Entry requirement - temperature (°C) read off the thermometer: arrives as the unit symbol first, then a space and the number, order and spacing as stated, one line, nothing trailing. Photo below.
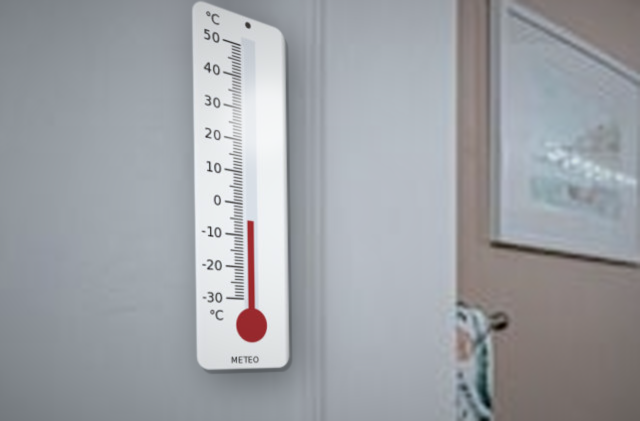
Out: °C -5
